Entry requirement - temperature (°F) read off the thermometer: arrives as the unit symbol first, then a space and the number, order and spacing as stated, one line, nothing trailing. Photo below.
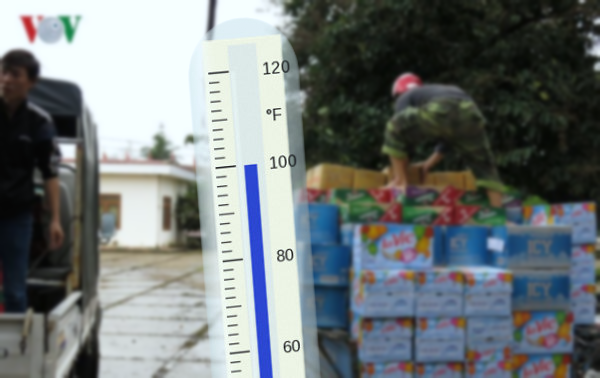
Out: °F 100
